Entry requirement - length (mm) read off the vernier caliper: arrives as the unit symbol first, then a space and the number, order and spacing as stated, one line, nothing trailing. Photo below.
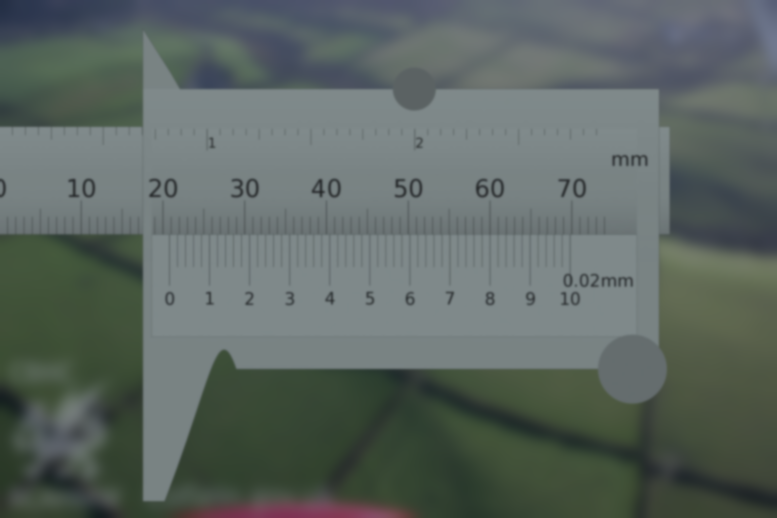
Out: mm 20.8
